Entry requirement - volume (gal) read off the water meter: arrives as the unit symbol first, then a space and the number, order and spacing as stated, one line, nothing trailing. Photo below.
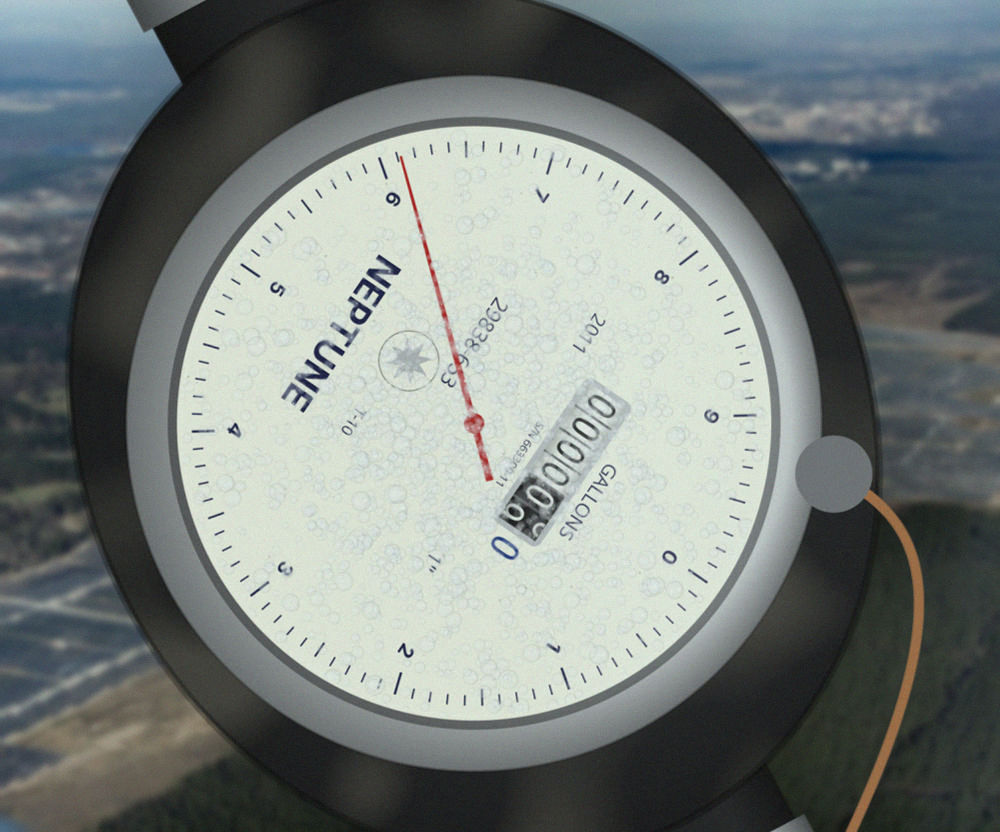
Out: gal 86.1
